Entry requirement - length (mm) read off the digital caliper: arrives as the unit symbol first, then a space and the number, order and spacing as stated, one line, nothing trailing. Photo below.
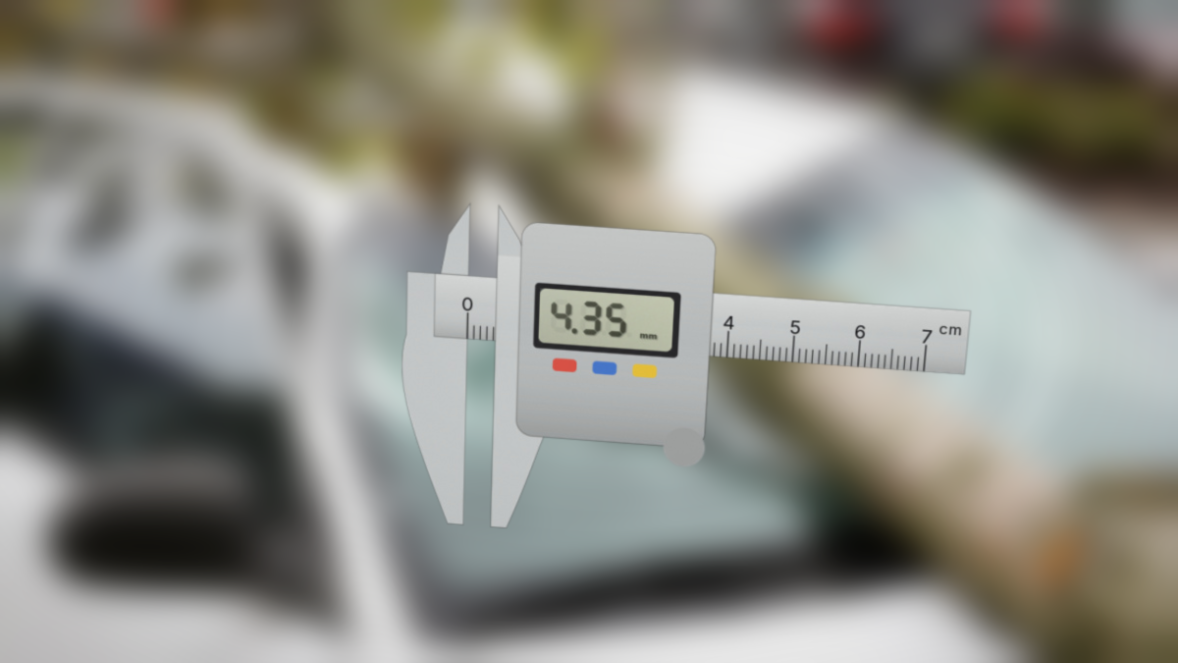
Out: mm 4.35
